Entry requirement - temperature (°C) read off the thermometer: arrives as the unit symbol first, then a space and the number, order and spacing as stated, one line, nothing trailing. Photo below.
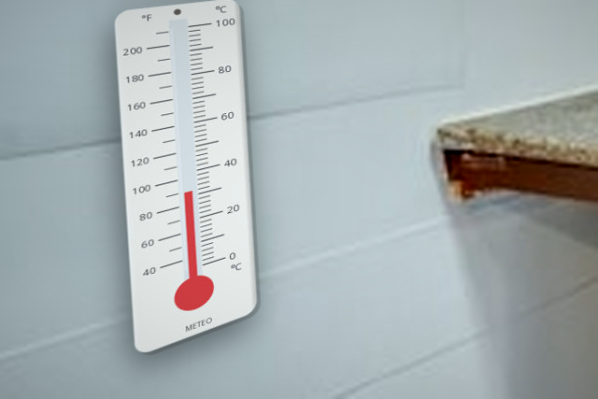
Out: °C 32
